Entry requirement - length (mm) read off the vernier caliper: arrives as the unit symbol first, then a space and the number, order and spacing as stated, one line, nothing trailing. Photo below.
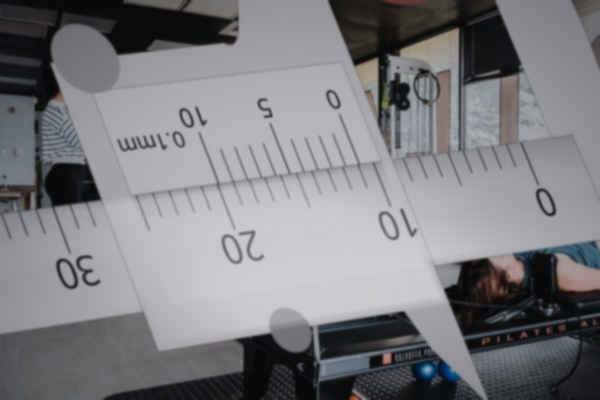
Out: mm 10.9
